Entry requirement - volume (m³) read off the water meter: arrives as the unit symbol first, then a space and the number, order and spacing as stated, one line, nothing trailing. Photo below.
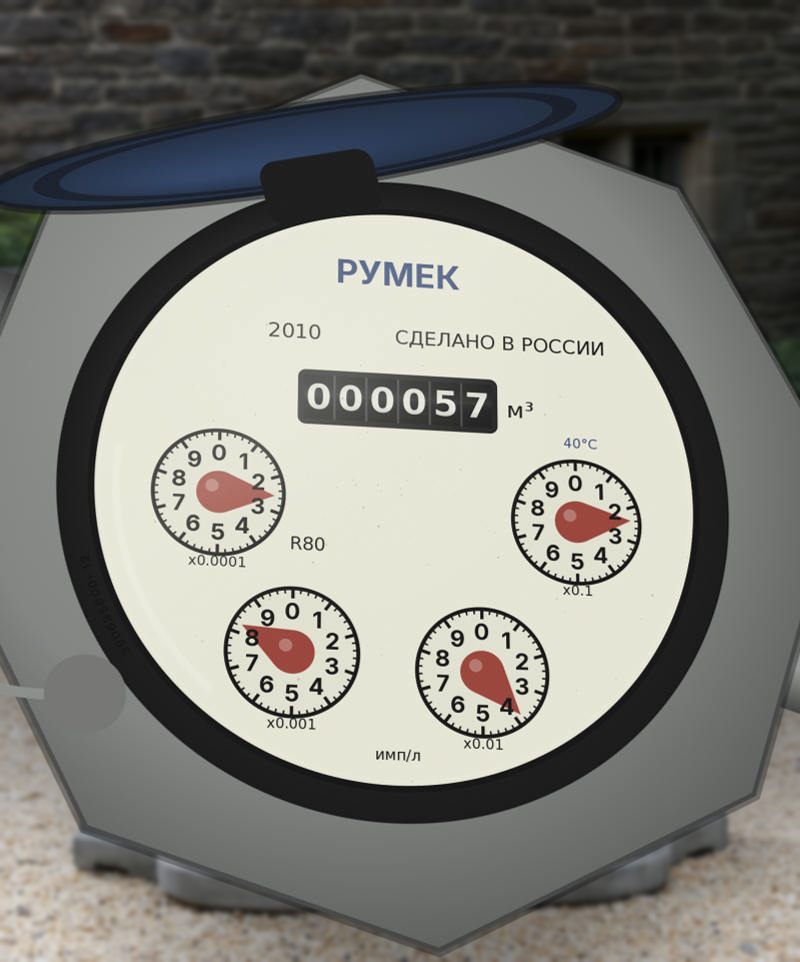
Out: m³ 57.2382
